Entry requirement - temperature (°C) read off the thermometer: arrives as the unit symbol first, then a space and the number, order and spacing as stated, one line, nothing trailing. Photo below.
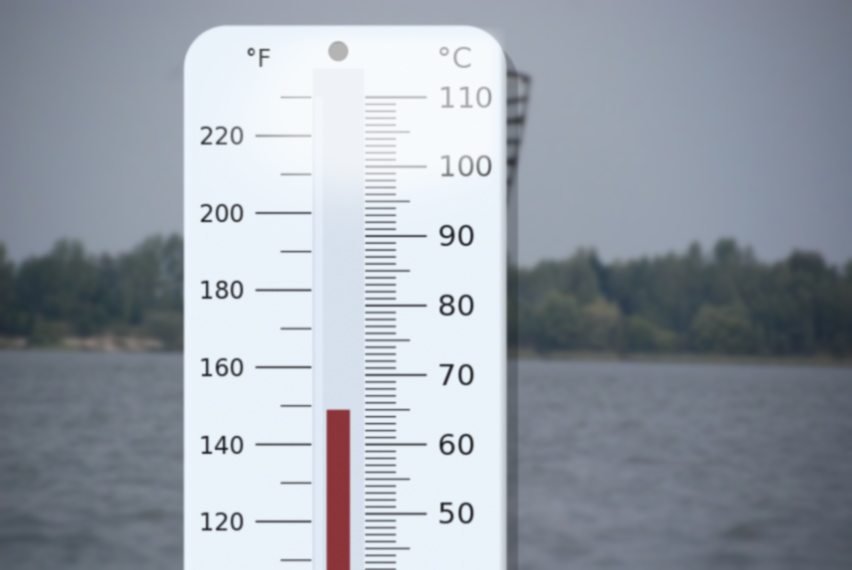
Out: °C 65
